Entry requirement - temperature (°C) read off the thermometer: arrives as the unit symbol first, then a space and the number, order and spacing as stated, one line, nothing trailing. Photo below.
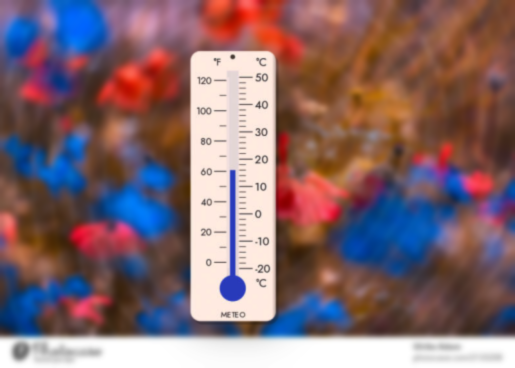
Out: °C 16
